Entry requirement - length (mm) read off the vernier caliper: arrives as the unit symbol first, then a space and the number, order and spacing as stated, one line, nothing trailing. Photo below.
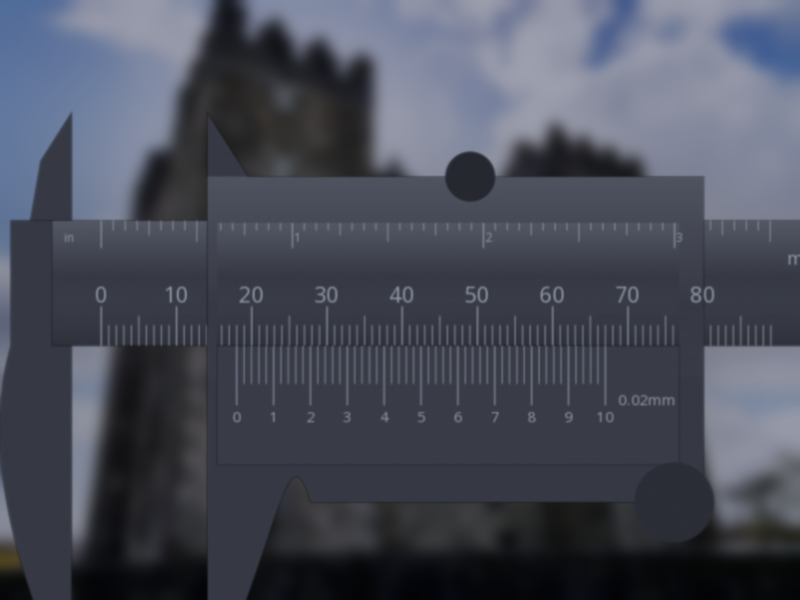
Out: mm 18.0
